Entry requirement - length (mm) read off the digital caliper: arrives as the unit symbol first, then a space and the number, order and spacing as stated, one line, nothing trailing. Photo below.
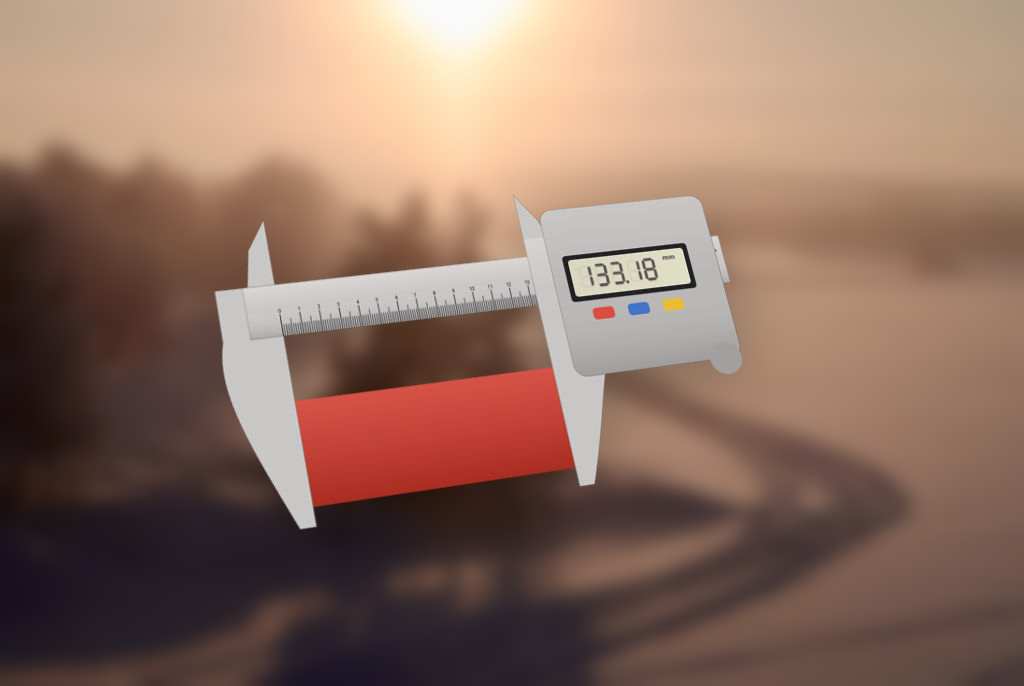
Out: mm 133.18
